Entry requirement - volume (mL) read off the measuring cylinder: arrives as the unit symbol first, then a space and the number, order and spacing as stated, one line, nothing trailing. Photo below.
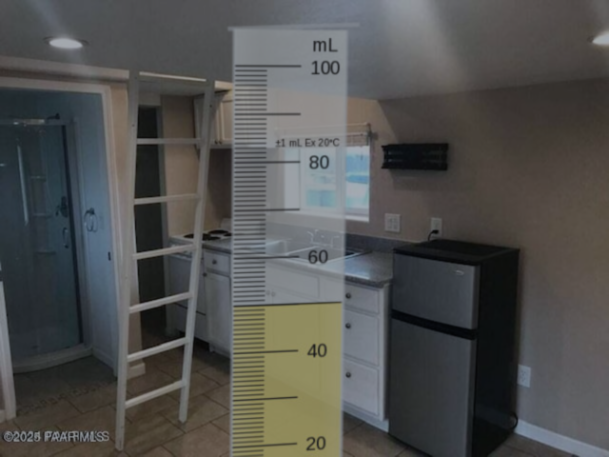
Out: mL 50
